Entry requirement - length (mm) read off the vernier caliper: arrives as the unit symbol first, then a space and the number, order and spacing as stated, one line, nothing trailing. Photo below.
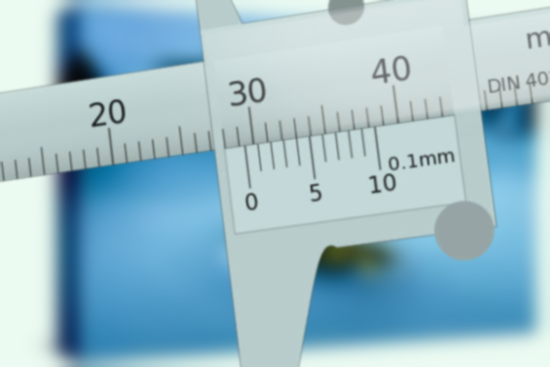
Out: mm 29.4
